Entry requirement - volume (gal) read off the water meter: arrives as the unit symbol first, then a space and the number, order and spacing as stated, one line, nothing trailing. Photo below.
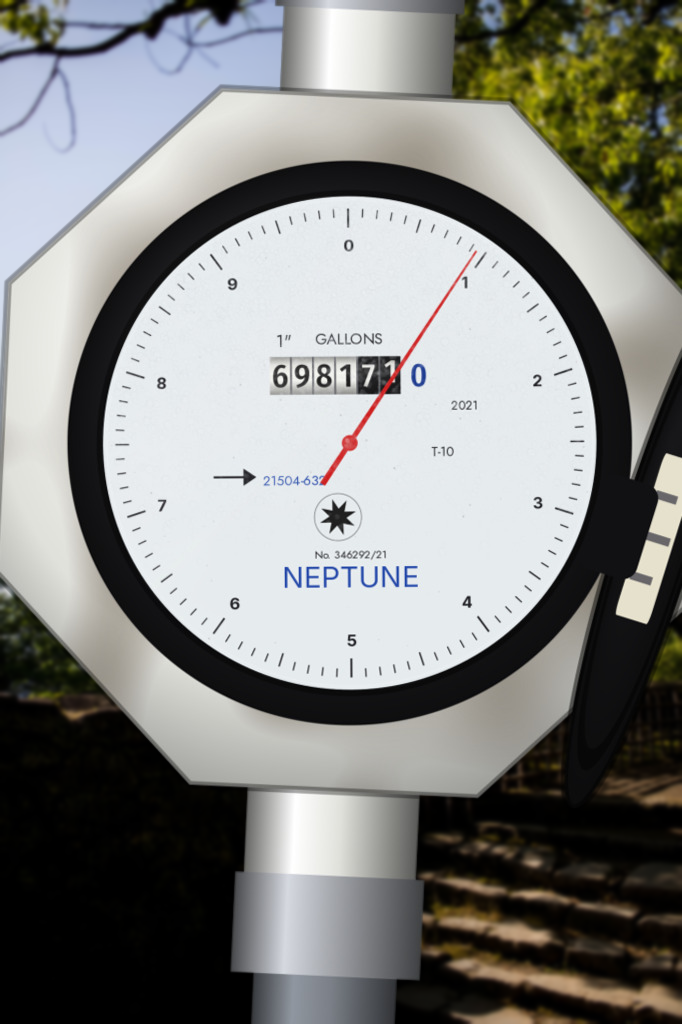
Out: gal 6981710.9
